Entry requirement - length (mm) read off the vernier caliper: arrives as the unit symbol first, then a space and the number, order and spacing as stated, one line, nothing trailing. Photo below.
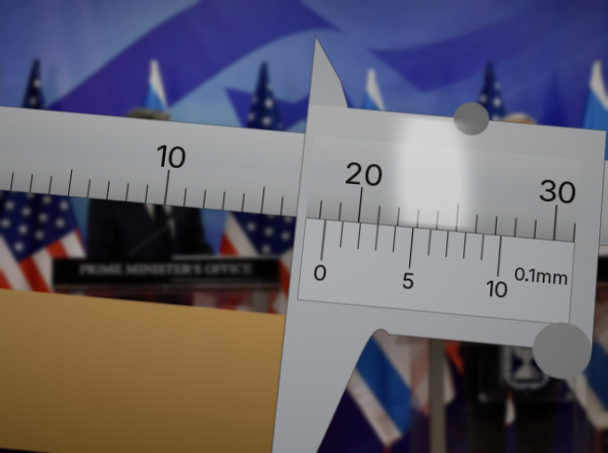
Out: mm 18.3
